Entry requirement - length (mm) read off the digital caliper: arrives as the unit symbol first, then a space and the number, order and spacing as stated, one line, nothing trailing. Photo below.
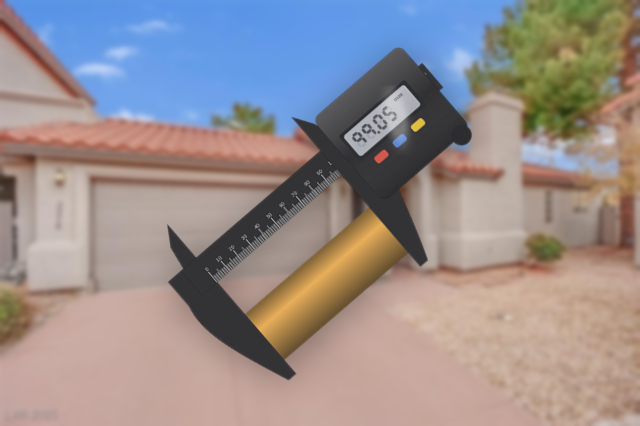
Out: mm 99.05
